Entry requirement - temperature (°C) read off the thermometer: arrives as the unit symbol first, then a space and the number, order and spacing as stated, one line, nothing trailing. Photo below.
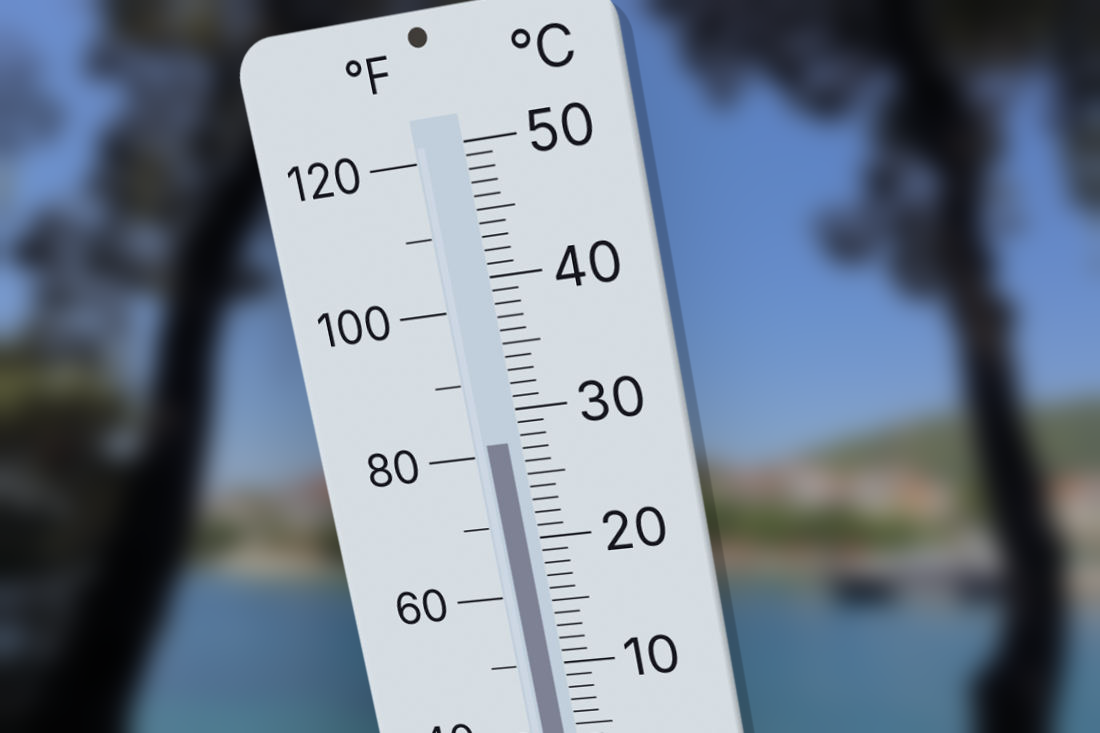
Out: °C 27.5
